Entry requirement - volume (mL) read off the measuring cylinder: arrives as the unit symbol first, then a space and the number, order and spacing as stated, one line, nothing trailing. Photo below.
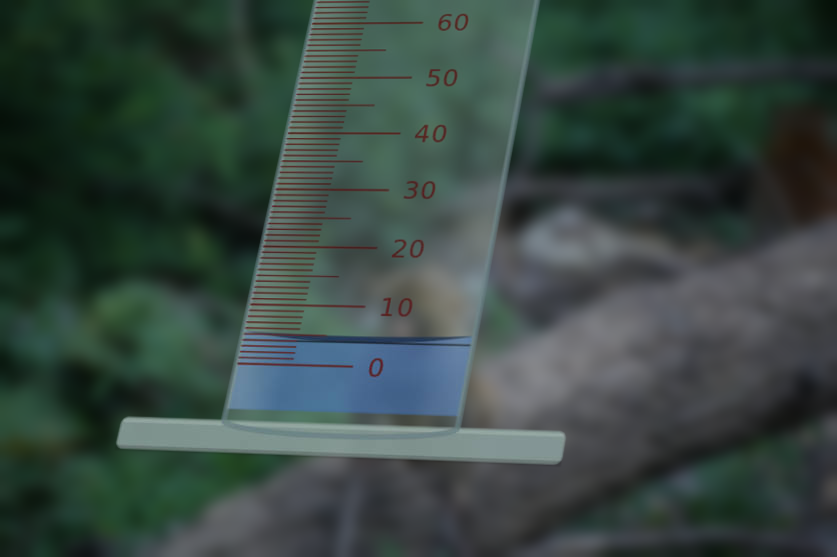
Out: mL 4
